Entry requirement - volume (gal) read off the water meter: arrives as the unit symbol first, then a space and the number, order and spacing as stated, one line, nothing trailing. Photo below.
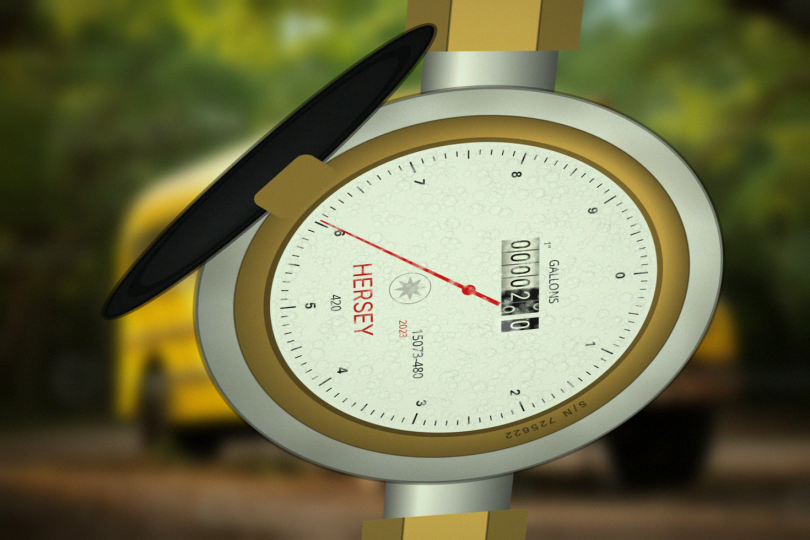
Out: gal 286.0
